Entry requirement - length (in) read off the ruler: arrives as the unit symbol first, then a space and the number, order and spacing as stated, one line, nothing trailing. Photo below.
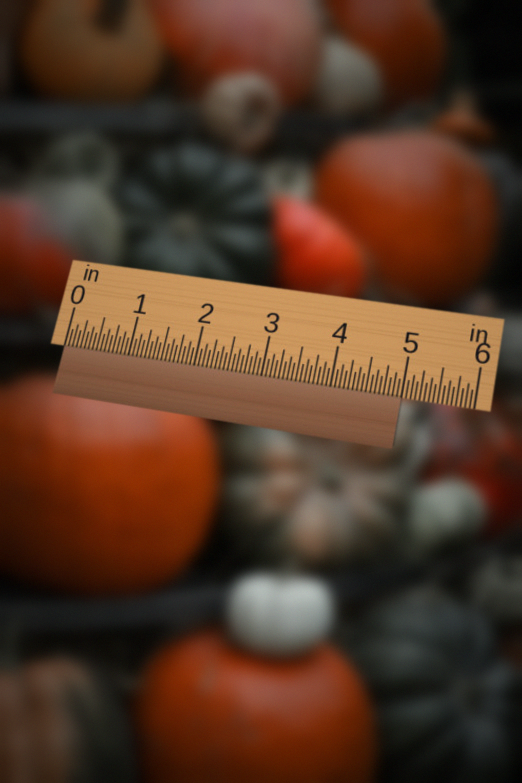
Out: in 5
